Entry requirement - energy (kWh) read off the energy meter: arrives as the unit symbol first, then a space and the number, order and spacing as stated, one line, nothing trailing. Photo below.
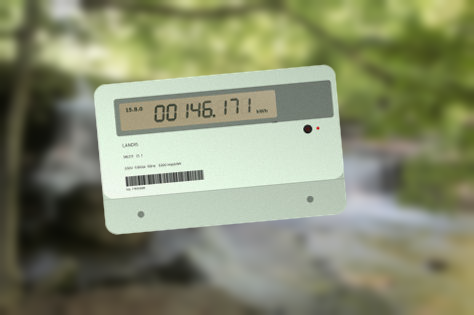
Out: kWh 146.171
